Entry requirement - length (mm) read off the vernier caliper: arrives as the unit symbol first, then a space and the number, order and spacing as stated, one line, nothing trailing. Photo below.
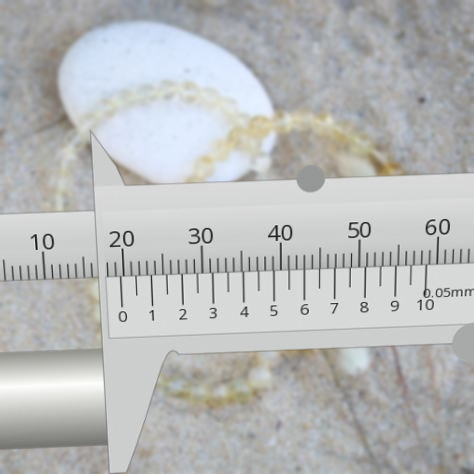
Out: mm 19.6
